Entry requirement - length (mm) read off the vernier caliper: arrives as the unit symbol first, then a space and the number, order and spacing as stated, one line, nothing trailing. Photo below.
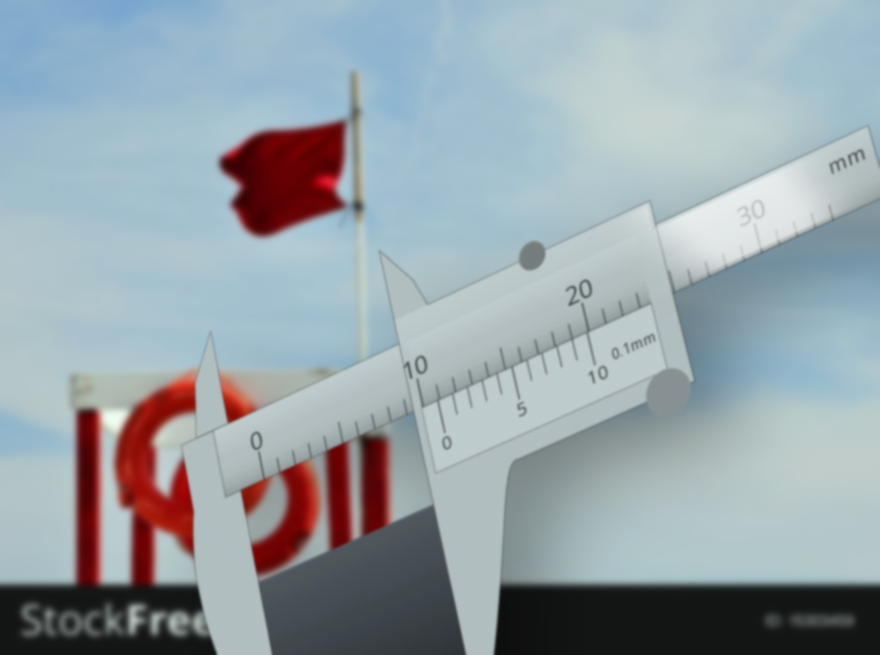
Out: mm 10.9
